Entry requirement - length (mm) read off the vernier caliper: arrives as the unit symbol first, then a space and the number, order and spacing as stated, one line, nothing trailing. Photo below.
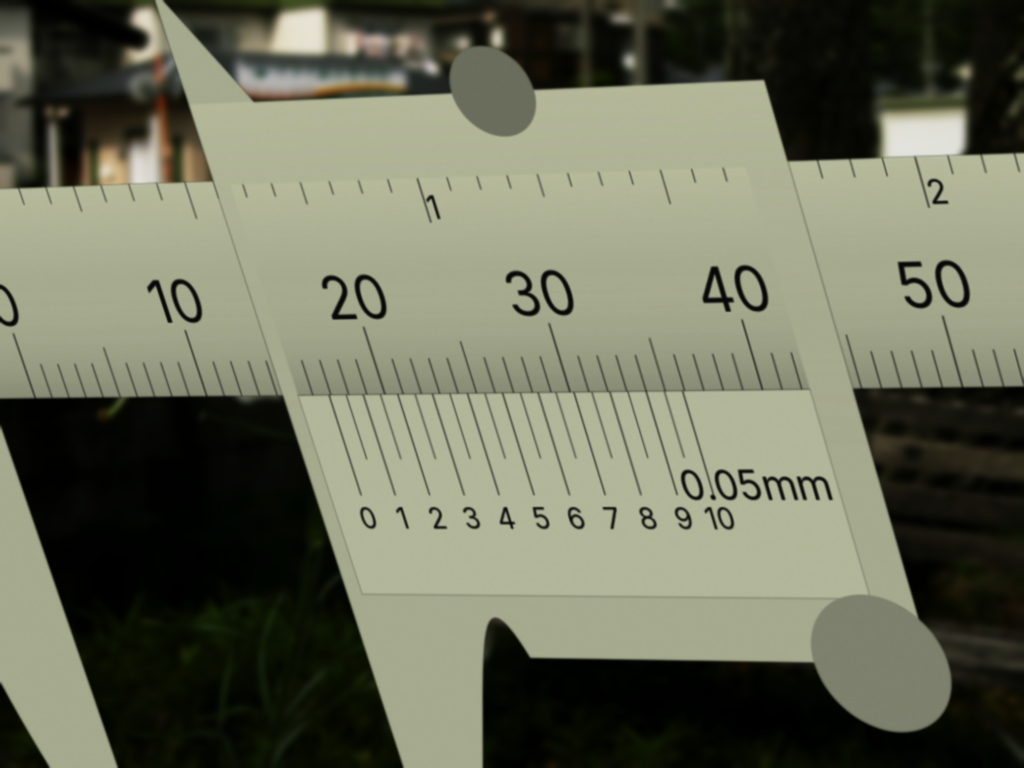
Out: mm 16.9
